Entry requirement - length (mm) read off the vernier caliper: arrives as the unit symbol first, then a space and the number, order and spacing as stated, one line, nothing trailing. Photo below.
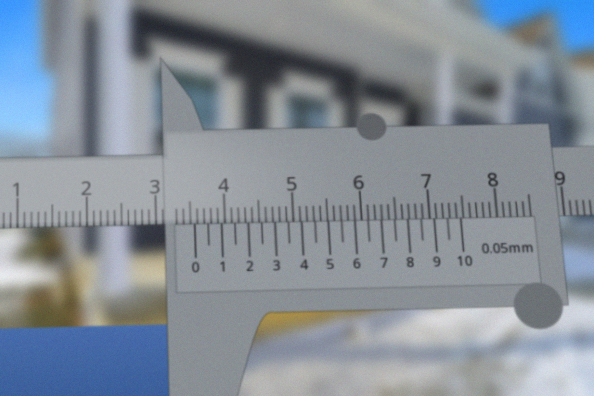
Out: mm 35.6
